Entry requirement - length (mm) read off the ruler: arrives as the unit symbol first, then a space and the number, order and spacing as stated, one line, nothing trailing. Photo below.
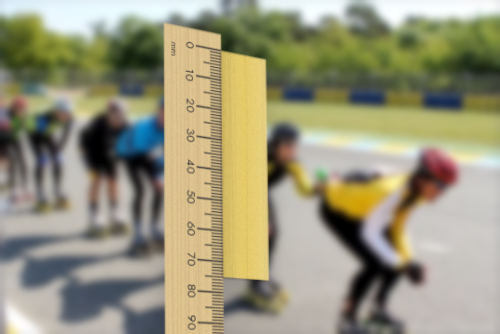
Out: mm 75
